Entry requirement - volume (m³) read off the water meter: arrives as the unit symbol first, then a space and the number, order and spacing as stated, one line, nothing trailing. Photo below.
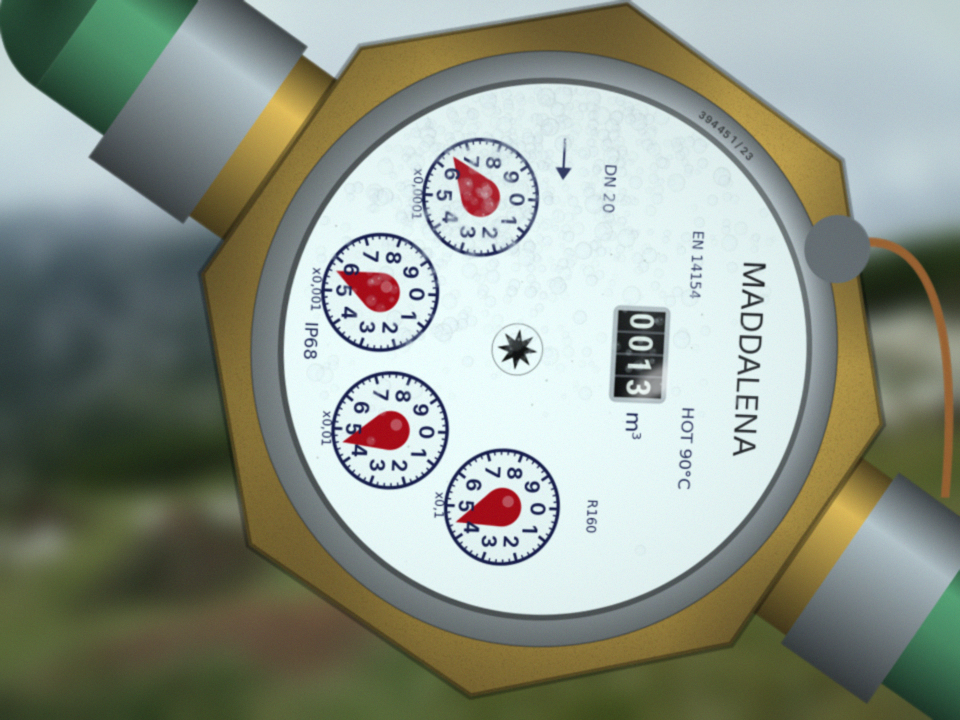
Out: m³ 13.4456
